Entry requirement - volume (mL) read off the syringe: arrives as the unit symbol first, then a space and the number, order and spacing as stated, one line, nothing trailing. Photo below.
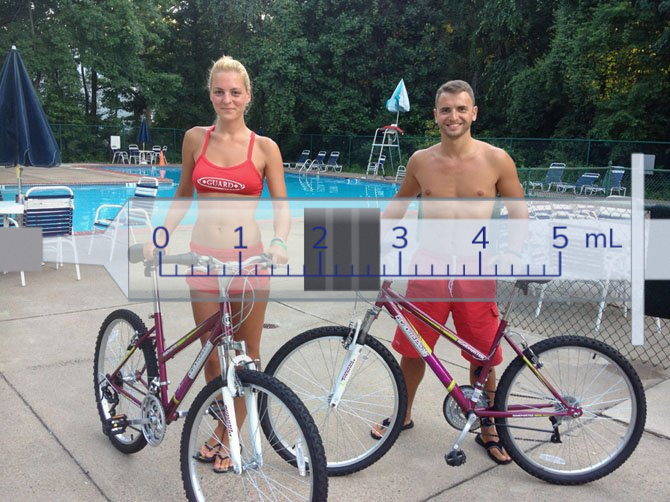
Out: mL 1.8
